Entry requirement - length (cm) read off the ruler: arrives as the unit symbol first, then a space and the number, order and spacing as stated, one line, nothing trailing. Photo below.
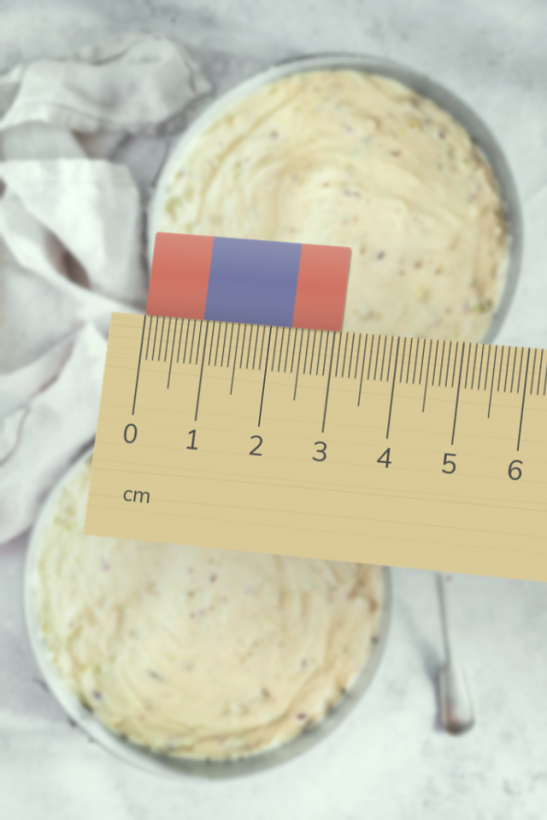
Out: cm 3.1
